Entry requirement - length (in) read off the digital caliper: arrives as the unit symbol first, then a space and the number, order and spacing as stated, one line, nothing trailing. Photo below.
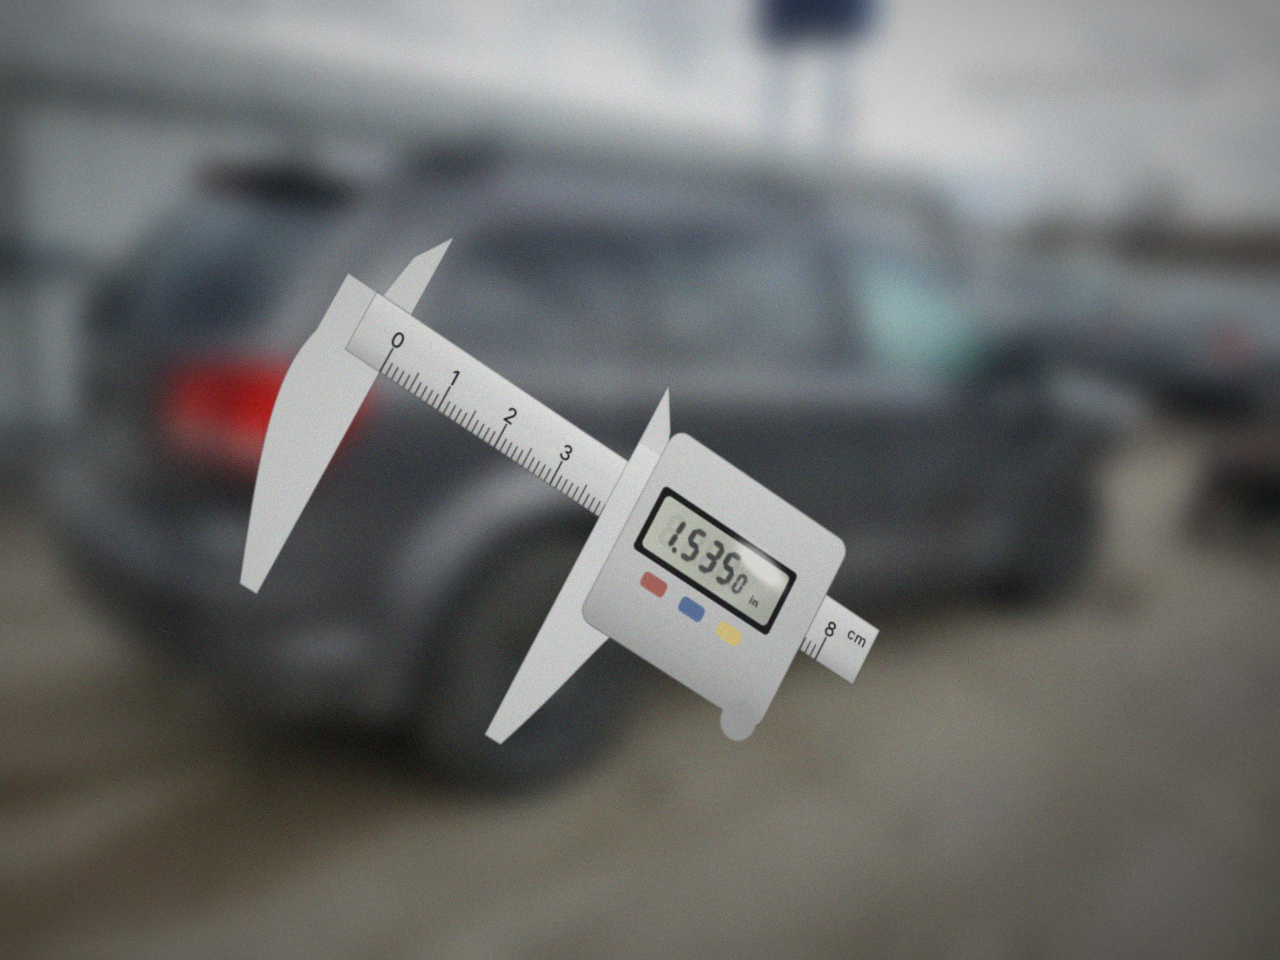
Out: in 1.5350
